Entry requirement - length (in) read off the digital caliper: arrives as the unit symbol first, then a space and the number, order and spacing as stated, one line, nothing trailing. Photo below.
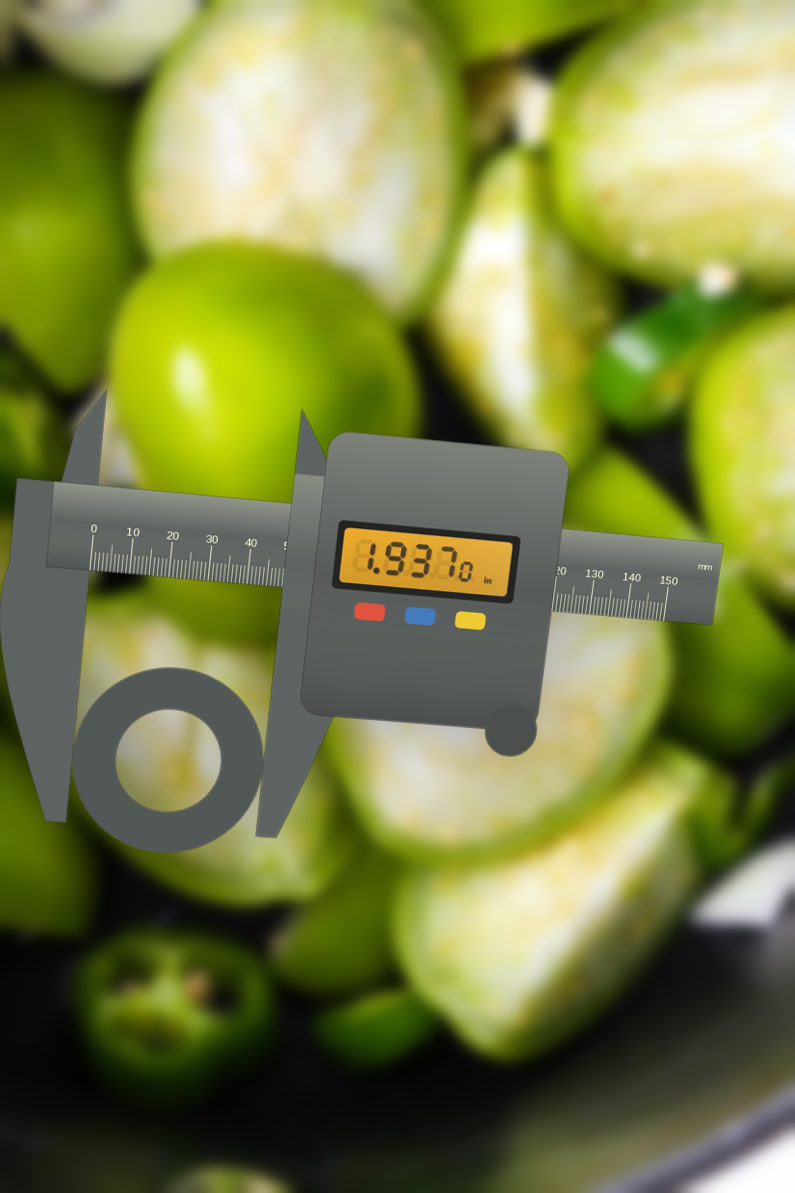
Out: in 1.9370
